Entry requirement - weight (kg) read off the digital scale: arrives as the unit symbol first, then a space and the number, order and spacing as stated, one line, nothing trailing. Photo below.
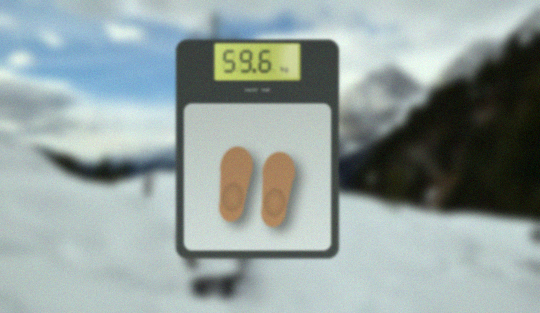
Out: kg 59.6
